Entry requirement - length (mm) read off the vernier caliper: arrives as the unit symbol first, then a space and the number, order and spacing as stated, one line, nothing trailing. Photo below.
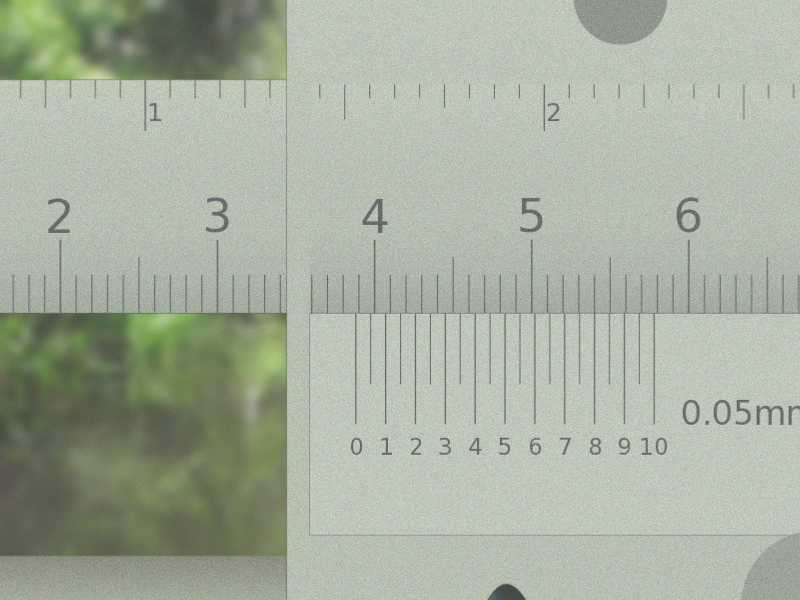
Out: mm 38.8
